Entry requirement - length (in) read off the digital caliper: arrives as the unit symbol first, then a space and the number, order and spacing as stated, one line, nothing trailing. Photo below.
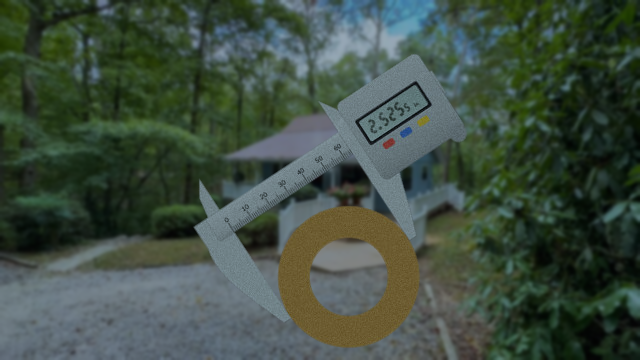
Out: in 2.5255
